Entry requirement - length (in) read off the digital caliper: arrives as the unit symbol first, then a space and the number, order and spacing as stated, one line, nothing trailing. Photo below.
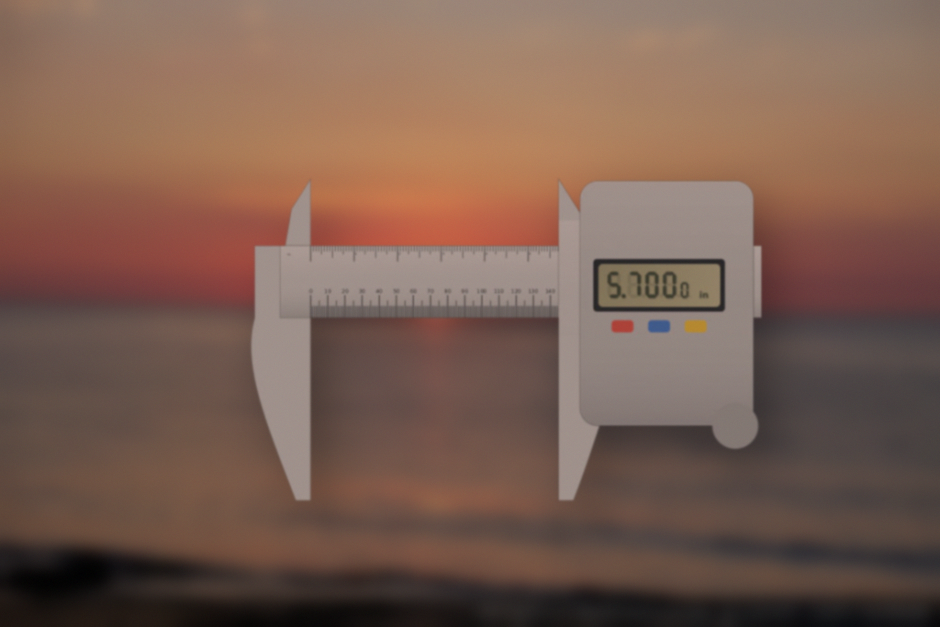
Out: in 5.7000
